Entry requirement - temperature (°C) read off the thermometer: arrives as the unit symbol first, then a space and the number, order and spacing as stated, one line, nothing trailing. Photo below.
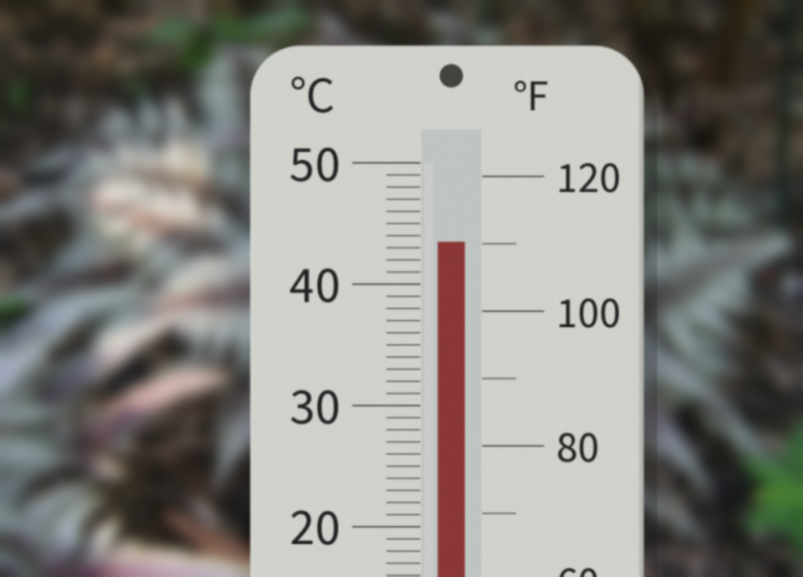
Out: °C 43.5
